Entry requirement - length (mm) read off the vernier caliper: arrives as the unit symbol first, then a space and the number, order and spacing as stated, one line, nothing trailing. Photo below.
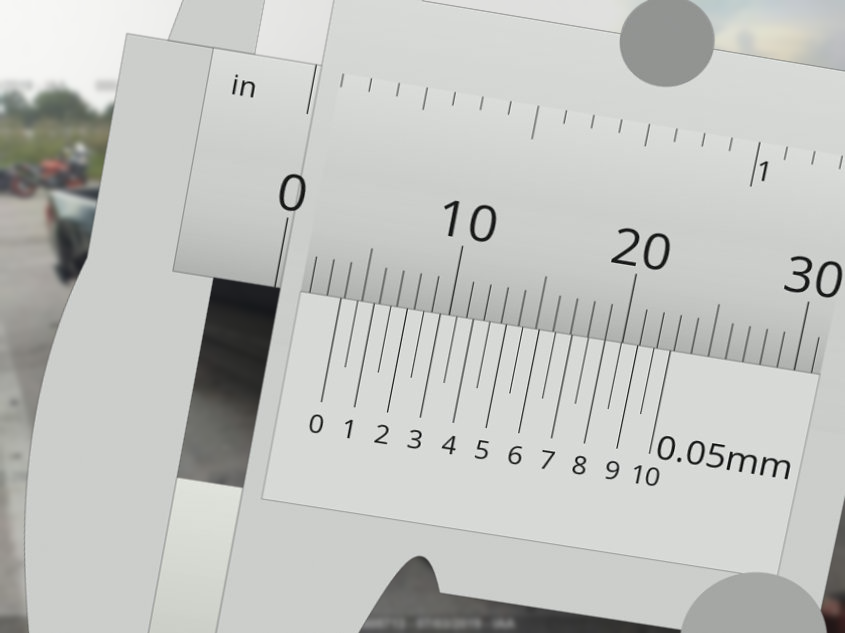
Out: mm 3.8
